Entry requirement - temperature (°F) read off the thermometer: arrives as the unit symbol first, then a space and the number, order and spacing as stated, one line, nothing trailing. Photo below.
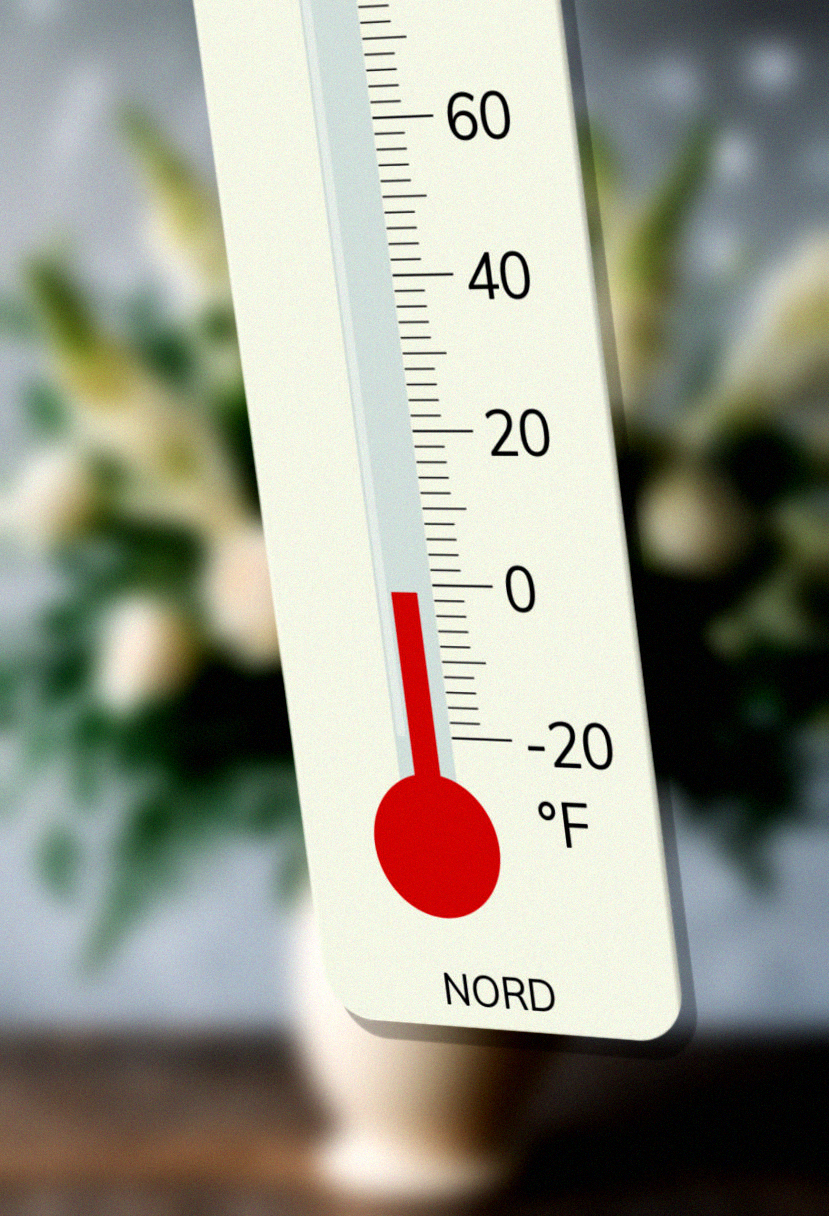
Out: °F -1
